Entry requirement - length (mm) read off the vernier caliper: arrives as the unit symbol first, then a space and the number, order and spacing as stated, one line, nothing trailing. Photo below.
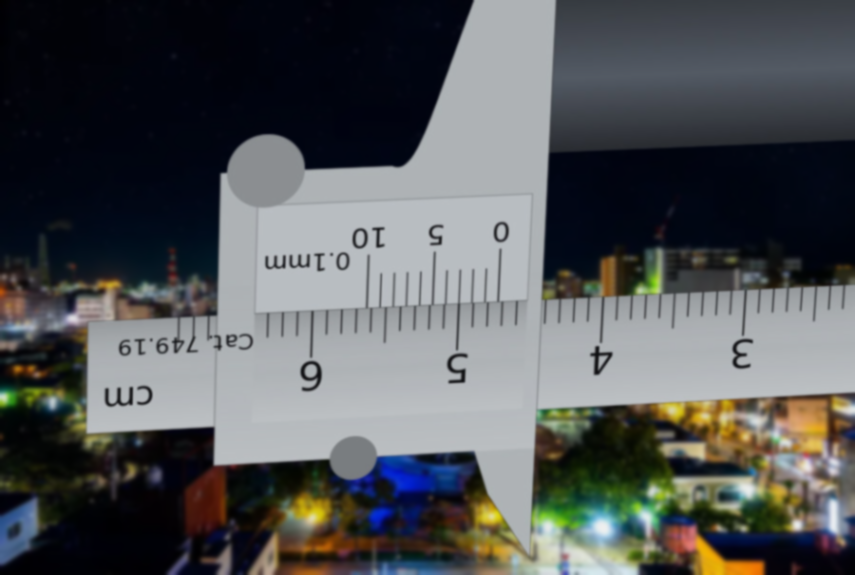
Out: mm 47.3
